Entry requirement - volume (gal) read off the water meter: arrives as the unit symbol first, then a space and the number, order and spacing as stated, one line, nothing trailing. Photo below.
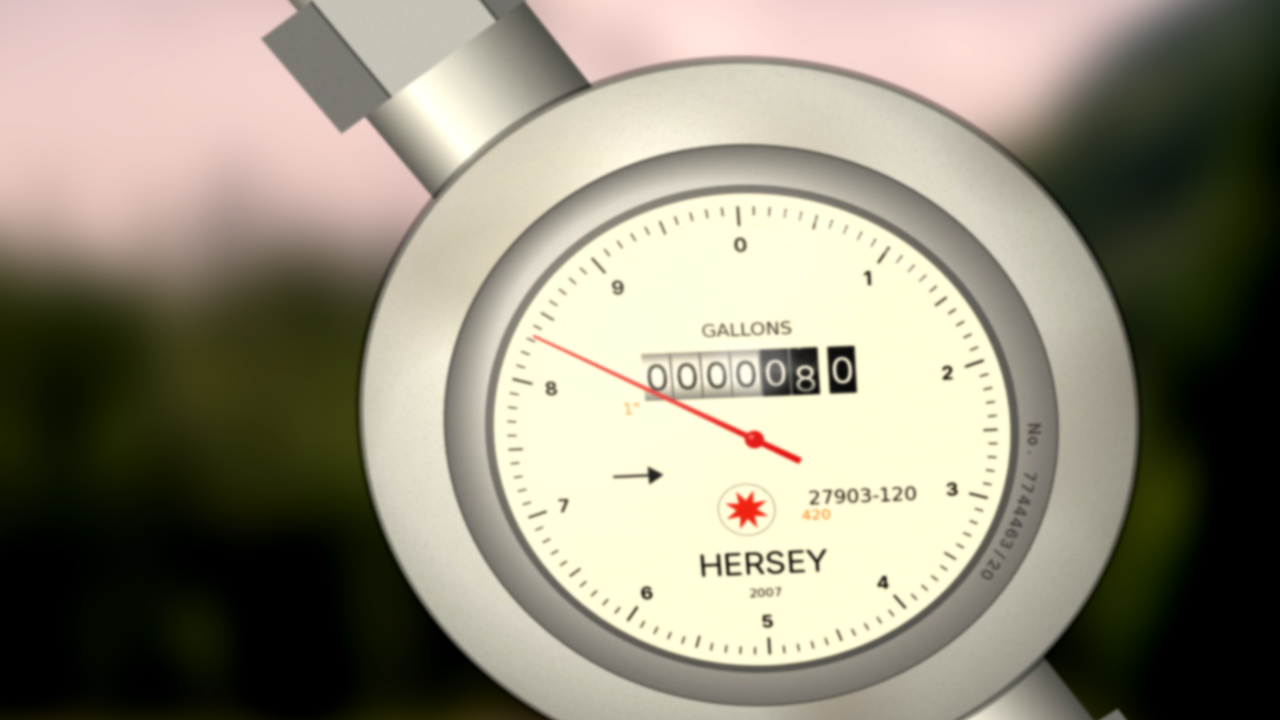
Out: gal 78.3
